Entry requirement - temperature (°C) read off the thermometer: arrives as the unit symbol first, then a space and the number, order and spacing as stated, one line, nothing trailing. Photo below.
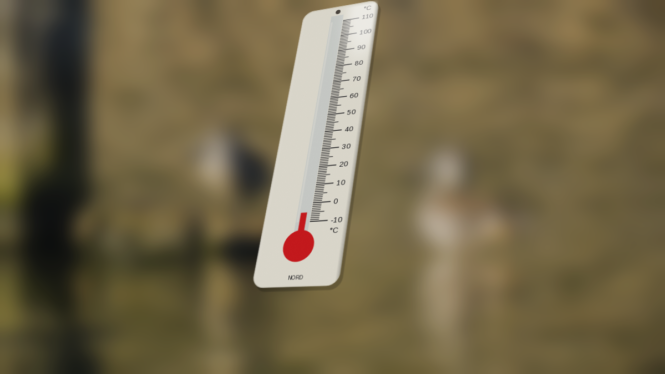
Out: °C -5
